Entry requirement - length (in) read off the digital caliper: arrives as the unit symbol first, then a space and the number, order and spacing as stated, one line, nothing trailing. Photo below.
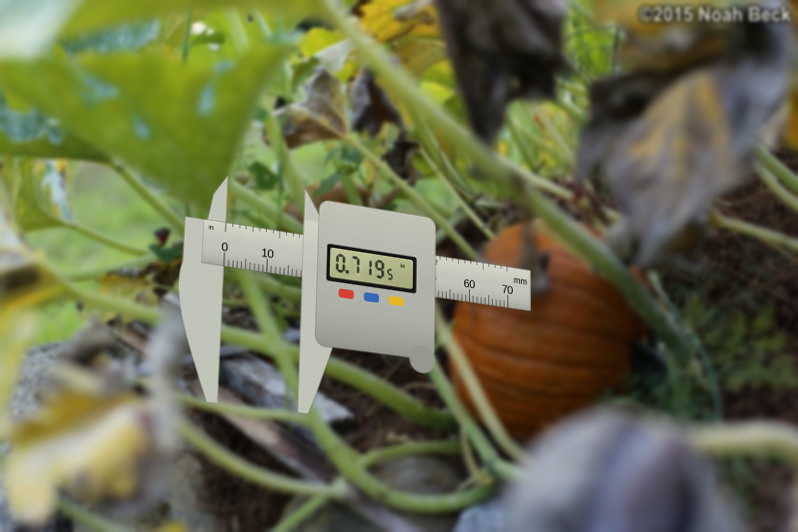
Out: in 0.7195
